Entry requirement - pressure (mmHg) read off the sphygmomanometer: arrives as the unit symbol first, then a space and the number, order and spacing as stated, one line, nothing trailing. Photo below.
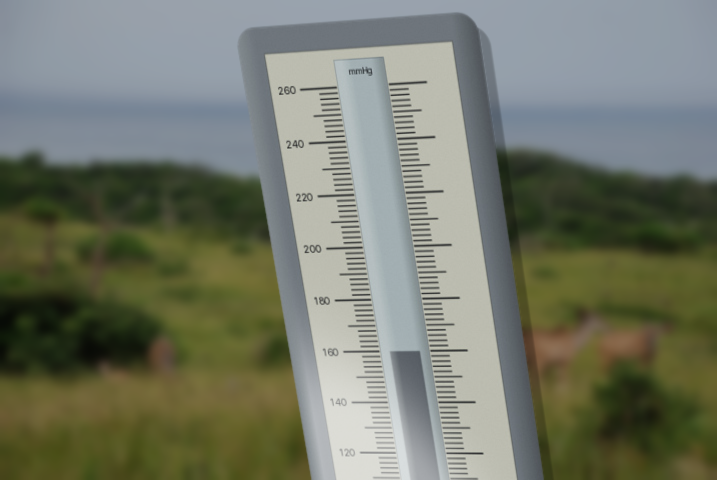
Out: mmHg 160
